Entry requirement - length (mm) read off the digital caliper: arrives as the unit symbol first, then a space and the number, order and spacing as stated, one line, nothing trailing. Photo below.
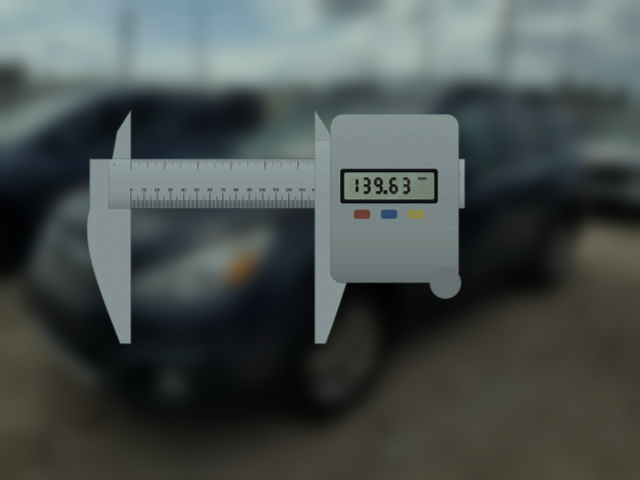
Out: mm 139.63
